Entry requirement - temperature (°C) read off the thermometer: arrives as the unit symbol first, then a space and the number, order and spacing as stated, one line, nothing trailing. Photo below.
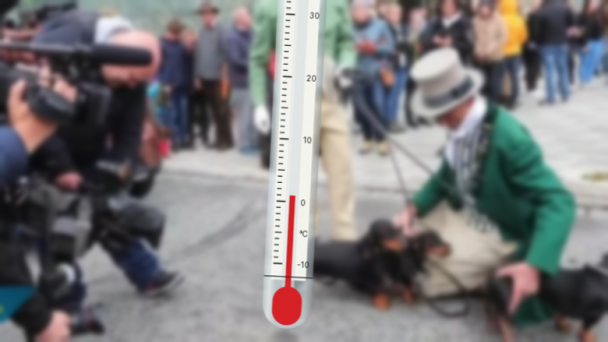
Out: °C 1
